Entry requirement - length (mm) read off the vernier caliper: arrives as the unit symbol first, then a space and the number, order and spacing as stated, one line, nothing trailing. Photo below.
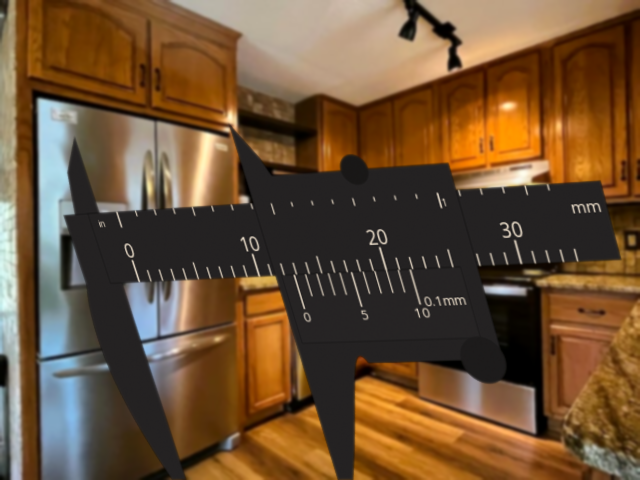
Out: mm 12.8
